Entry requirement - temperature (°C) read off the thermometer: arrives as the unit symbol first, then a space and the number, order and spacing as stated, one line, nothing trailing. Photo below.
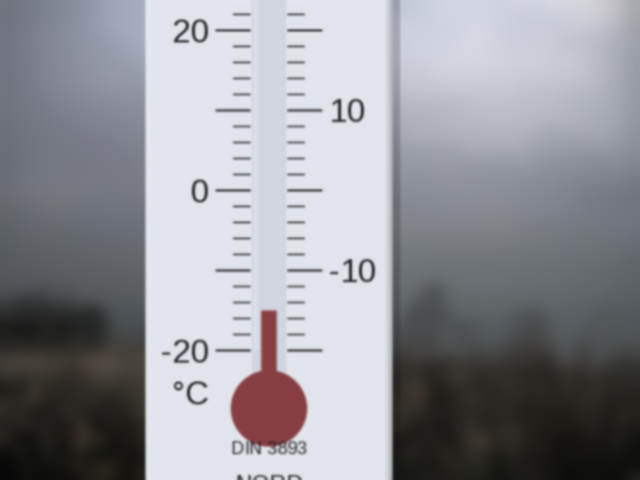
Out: °C -15
